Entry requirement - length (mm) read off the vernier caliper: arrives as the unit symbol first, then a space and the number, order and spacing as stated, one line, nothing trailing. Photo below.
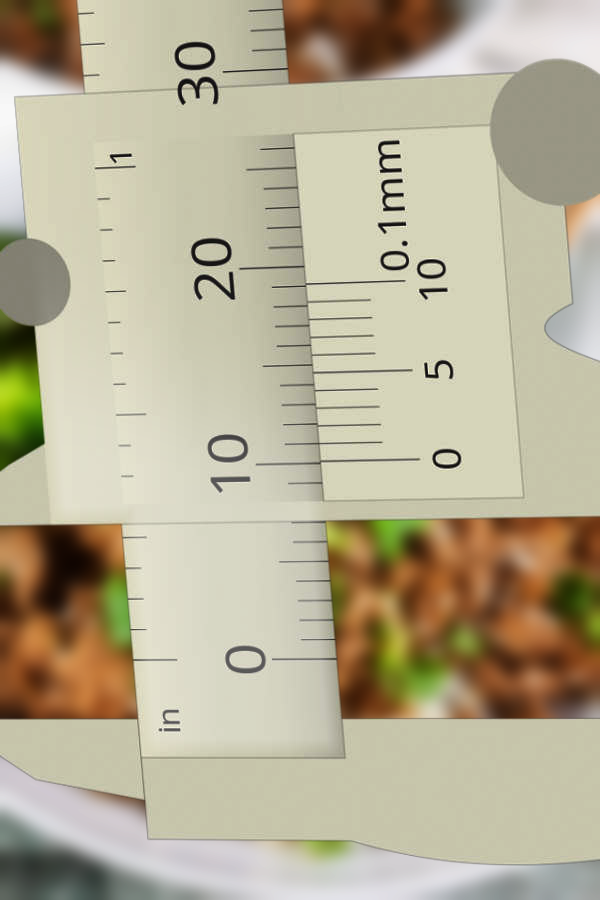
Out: mm 10.1
